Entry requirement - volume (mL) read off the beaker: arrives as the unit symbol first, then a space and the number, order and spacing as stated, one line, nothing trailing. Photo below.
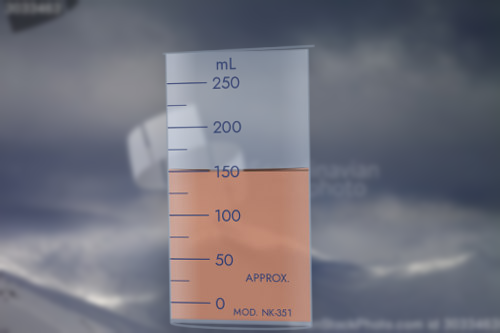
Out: mL 150
